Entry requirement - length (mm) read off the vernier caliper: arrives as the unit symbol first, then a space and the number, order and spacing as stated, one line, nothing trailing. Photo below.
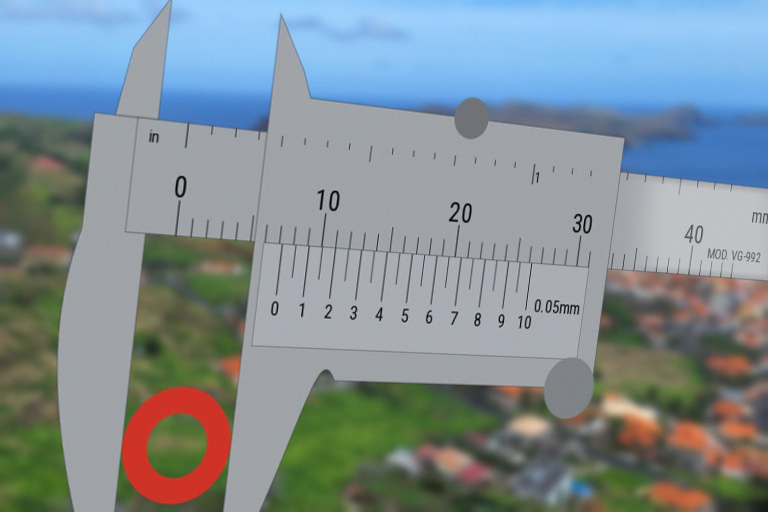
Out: mm 7.2
